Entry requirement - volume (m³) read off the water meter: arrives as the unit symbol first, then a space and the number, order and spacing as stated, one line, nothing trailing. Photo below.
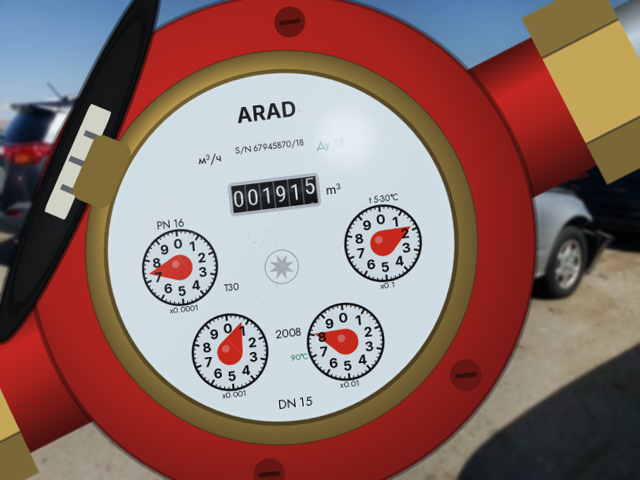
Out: m³ 1915.1807
